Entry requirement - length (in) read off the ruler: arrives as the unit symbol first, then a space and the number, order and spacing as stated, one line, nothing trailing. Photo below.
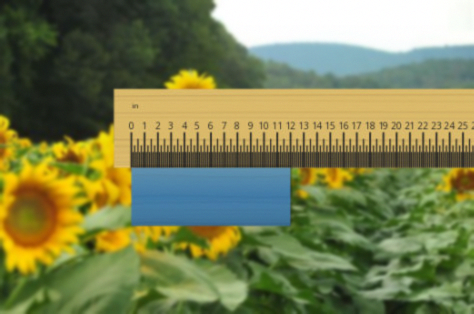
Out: in 12
